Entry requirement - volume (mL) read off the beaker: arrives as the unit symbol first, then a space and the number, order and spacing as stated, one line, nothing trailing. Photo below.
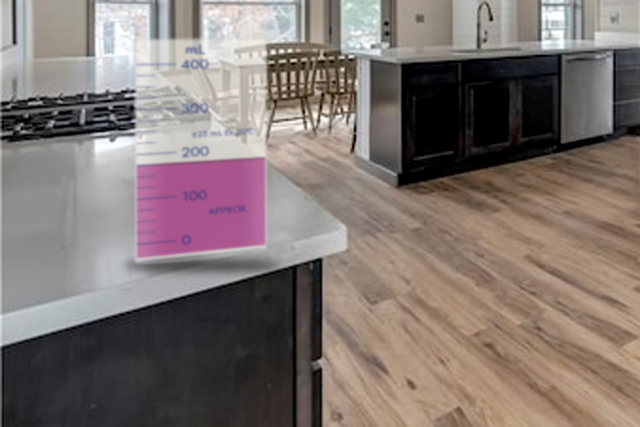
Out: mL 175
